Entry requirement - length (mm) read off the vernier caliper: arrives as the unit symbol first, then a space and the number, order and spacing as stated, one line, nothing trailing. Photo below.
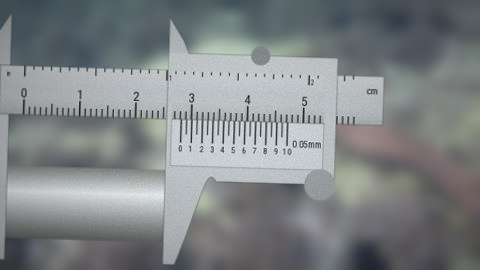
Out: mm 28.2
